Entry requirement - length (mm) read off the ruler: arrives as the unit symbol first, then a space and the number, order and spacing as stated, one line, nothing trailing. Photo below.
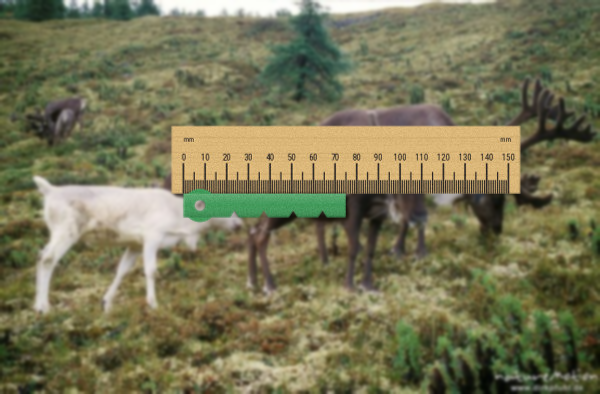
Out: mm 75
